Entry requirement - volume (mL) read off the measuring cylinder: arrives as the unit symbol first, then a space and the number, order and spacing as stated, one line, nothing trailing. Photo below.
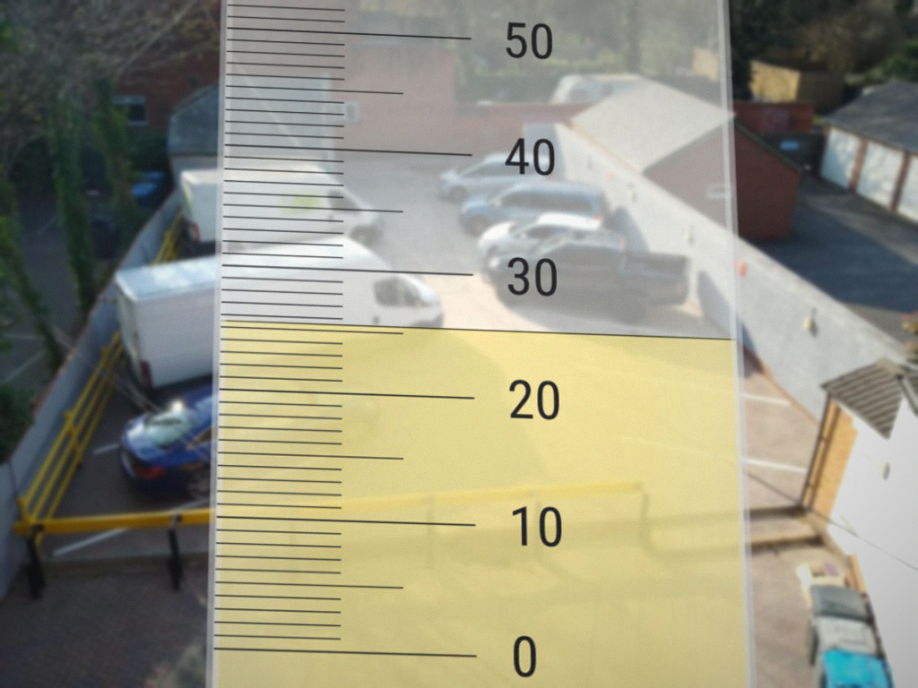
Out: mL 25.5
